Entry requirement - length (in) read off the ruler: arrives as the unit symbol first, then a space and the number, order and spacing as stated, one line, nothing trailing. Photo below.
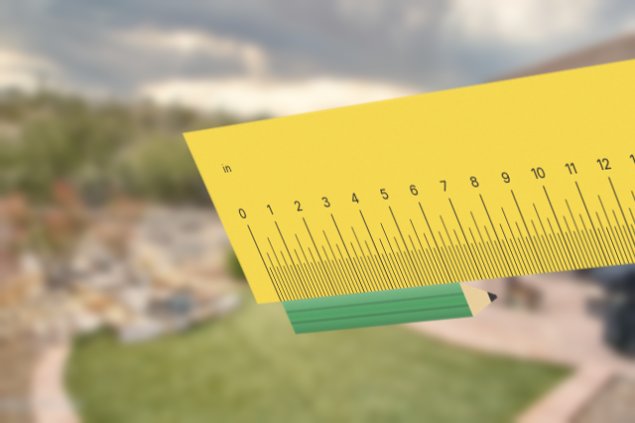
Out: in 7.25
